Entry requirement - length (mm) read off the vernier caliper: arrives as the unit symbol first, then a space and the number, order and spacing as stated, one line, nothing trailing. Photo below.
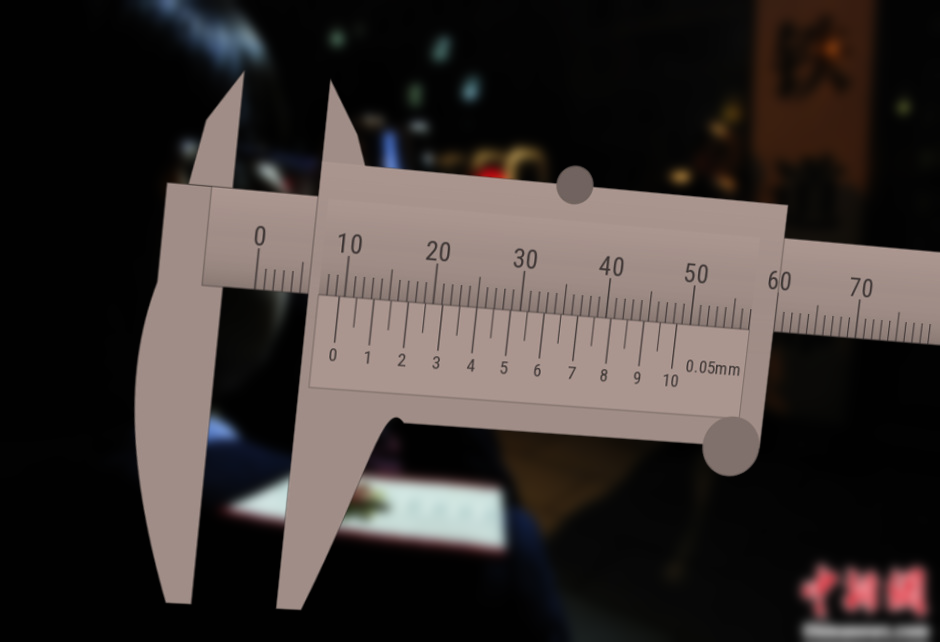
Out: mm 9.4
